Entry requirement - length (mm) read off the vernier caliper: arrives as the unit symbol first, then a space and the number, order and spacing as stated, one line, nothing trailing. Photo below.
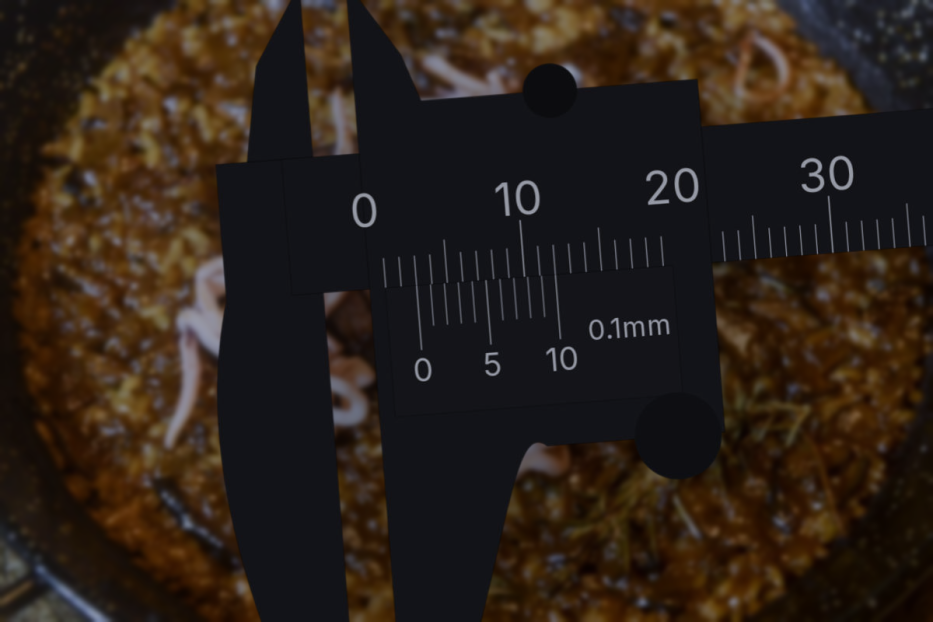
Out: mm 3.0
